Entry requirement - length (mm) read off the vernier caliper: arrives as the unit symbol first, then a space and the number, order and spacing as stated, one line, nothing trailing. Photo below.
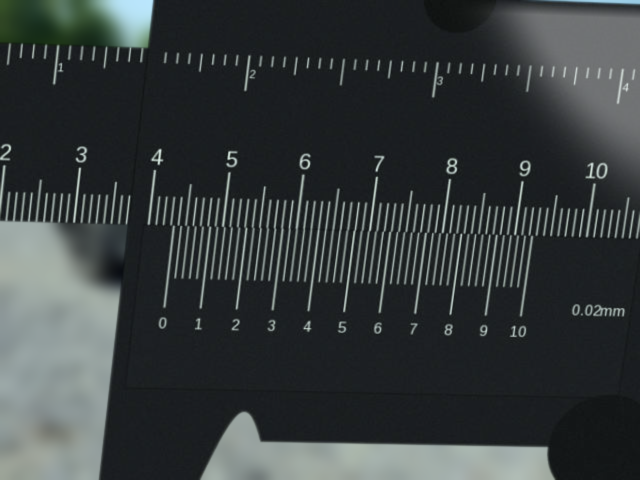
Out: mm 43.4
